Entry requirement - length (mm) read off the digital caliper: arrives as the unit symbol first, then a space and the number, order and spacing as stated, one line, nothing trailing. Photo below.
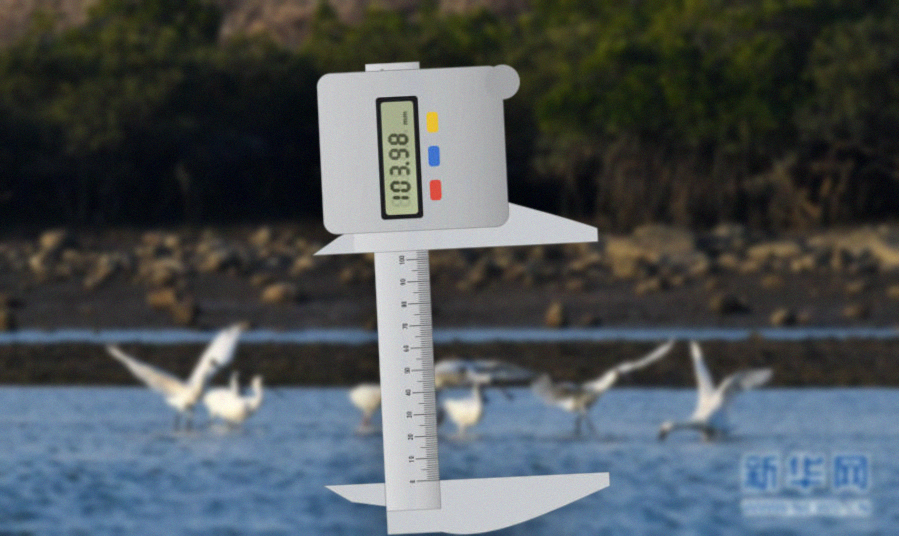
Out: mm 103.98
